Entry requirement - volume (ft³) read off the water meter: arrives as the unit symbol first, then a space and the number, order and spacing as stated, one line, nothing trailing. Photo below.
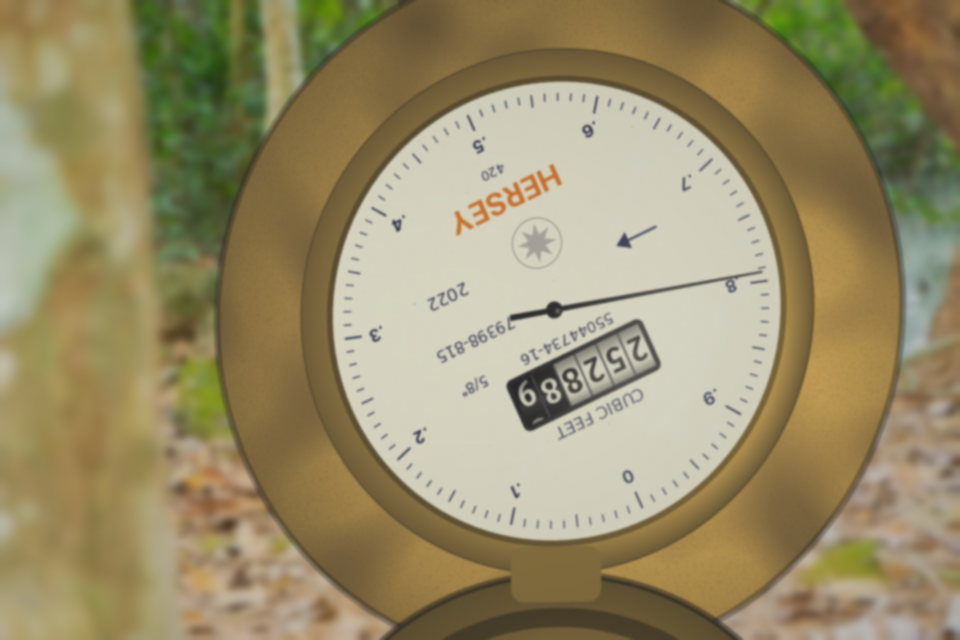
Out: ft³ 252888.79
